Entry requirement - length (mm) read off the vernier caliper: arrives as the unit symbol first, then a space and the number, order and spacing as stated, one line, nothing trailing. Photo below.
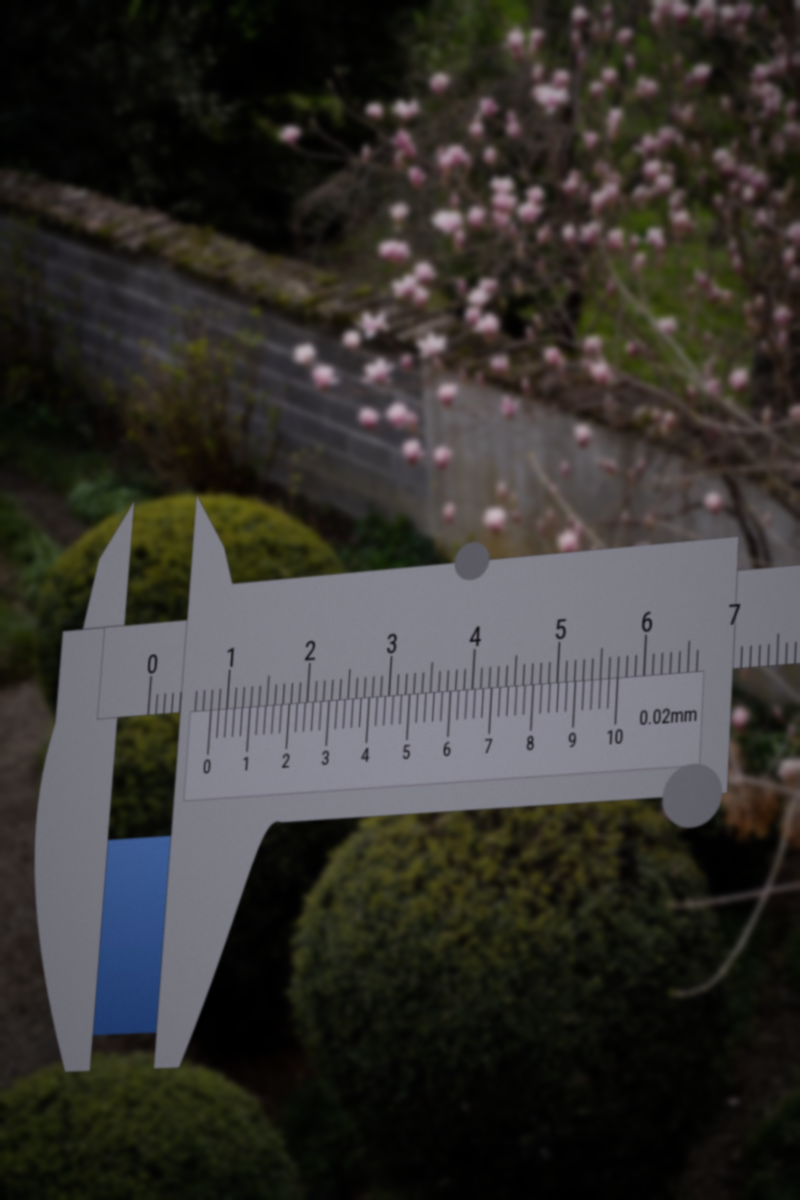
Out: mm 8.0
